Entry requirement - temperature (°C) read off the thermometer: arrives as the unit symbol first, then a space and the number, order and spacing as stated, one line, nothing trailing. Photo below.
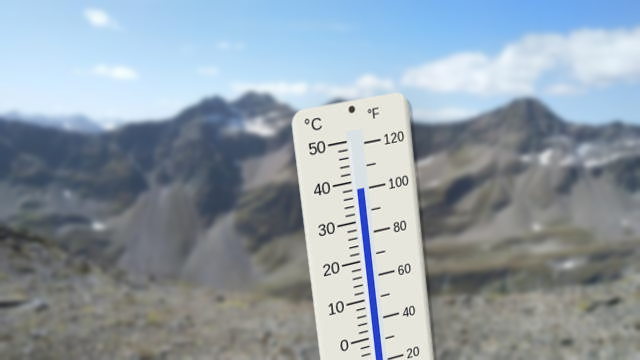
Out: °C 38
